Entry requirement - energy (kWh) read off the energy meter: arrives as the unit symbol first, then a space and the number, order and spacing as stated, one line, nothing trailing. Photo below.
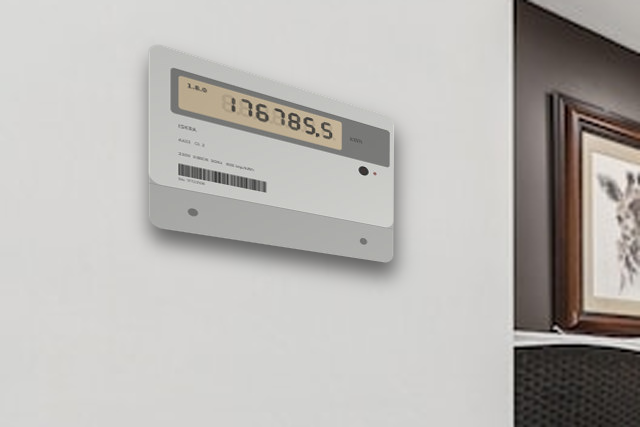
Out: kWh 176785.5
